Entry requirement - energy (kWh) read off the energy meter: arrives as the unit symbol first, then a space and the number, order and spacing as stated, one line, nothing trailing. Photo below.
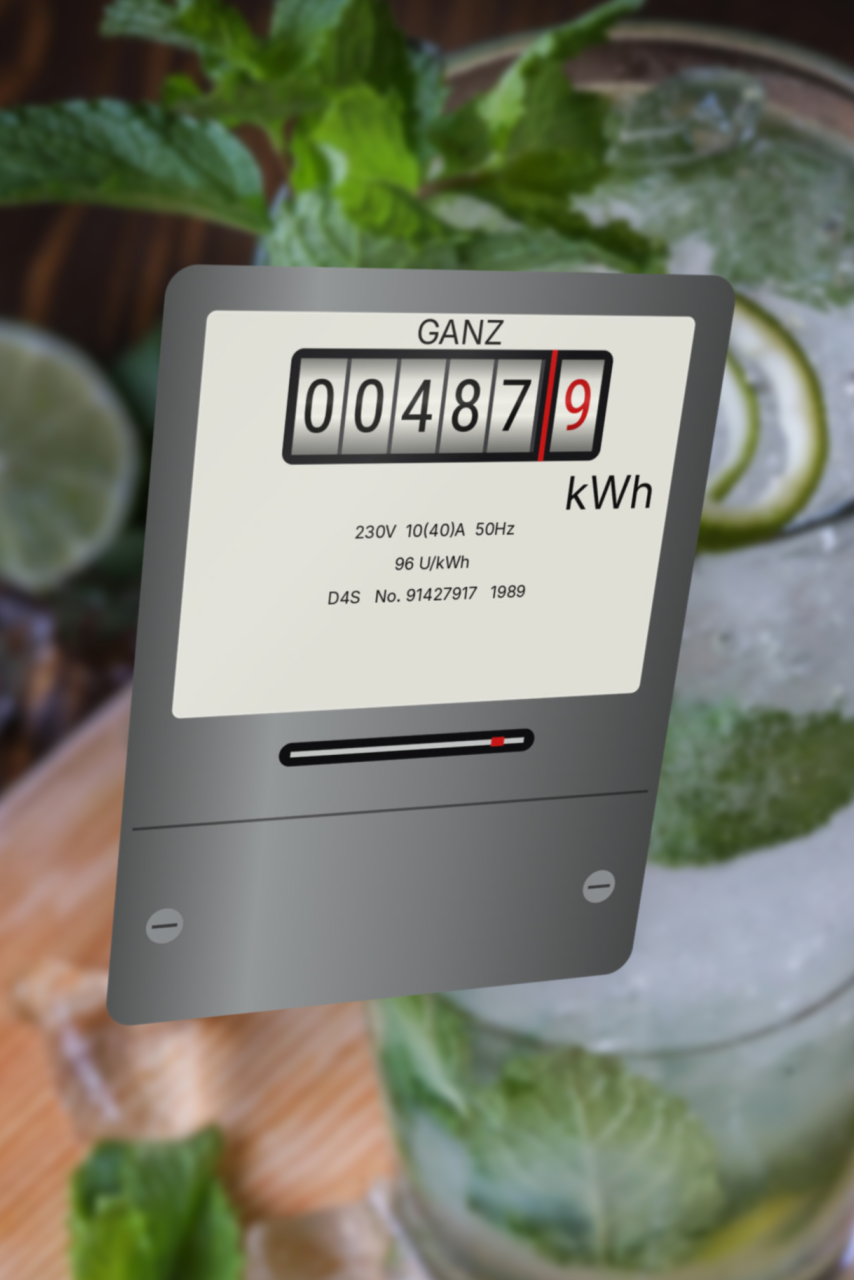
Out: kWh 487.9
